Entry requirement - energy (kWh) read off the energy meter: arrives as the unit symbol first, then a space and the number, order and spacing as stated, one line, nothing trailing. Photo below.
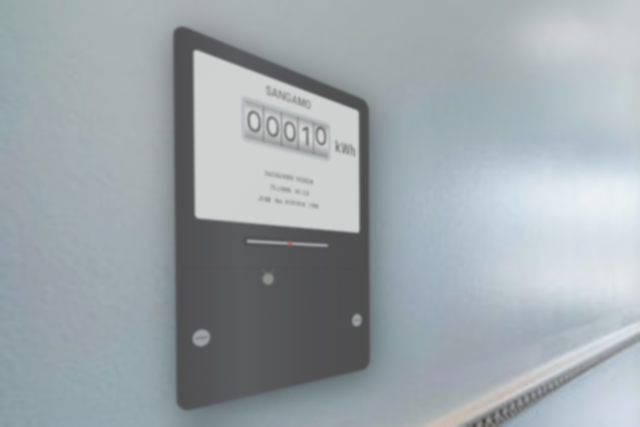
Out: kWh 10
